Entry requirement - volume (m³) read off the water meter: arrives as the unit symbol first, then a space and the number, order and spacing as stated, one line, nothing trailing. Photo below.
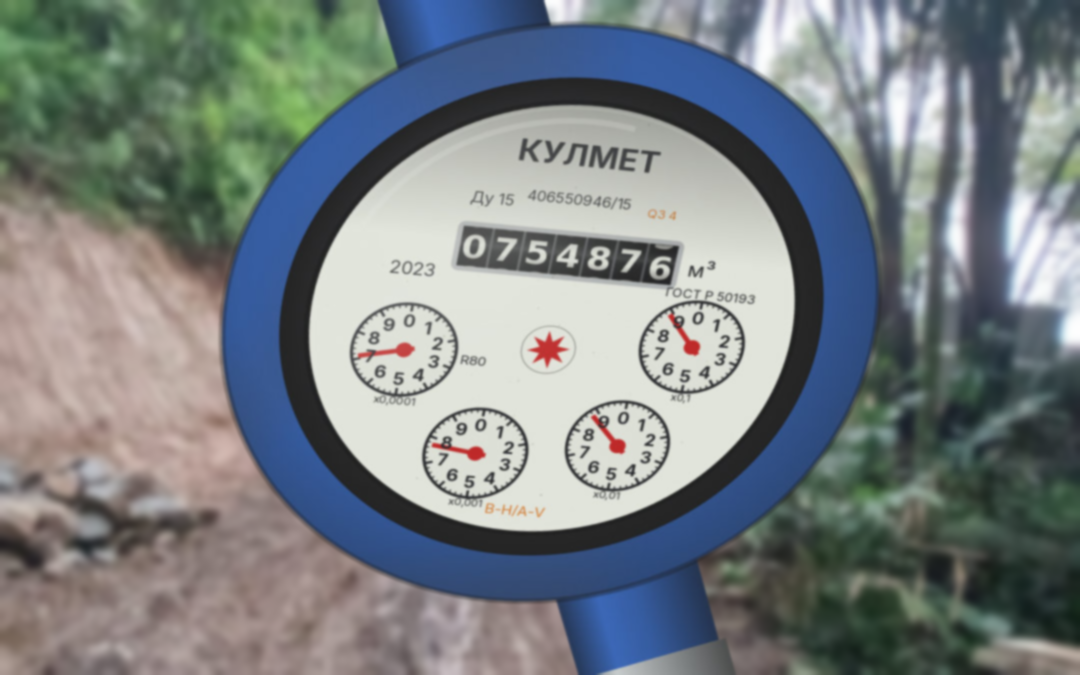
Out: m³ 754875.8877
